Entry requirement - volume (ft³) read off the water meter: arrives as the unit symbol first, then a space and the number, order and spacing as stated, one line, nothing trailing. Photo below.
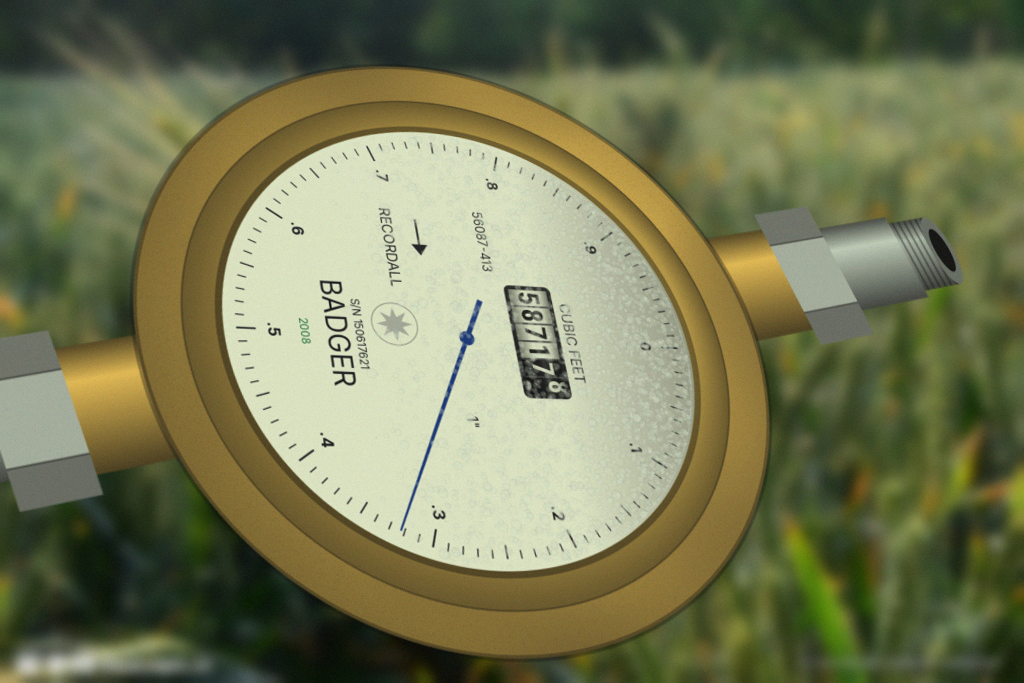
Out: ft³ 587178.32
